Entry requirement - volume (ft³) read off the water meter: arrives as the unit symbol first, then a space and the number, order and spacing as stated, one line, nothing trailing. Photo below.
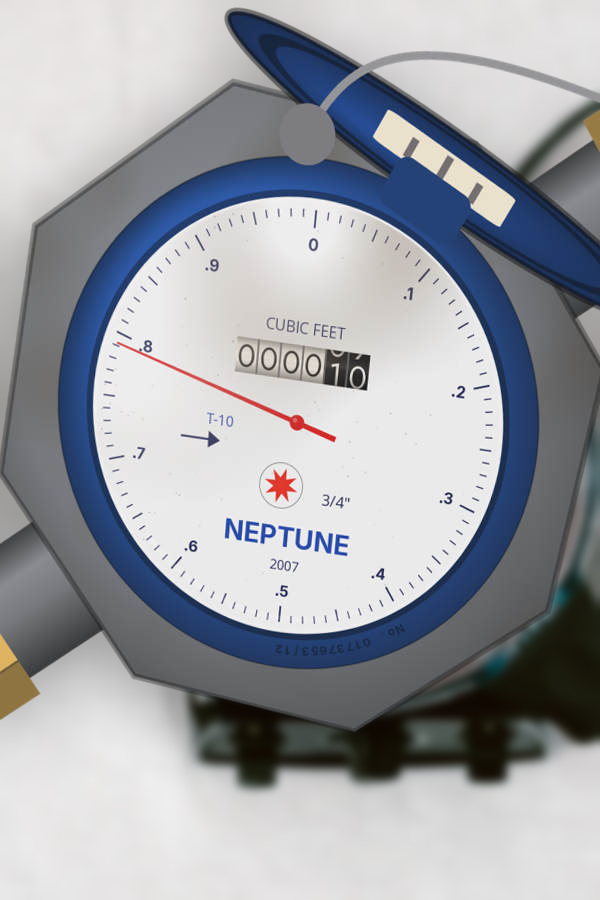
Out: ft³ 9.79
